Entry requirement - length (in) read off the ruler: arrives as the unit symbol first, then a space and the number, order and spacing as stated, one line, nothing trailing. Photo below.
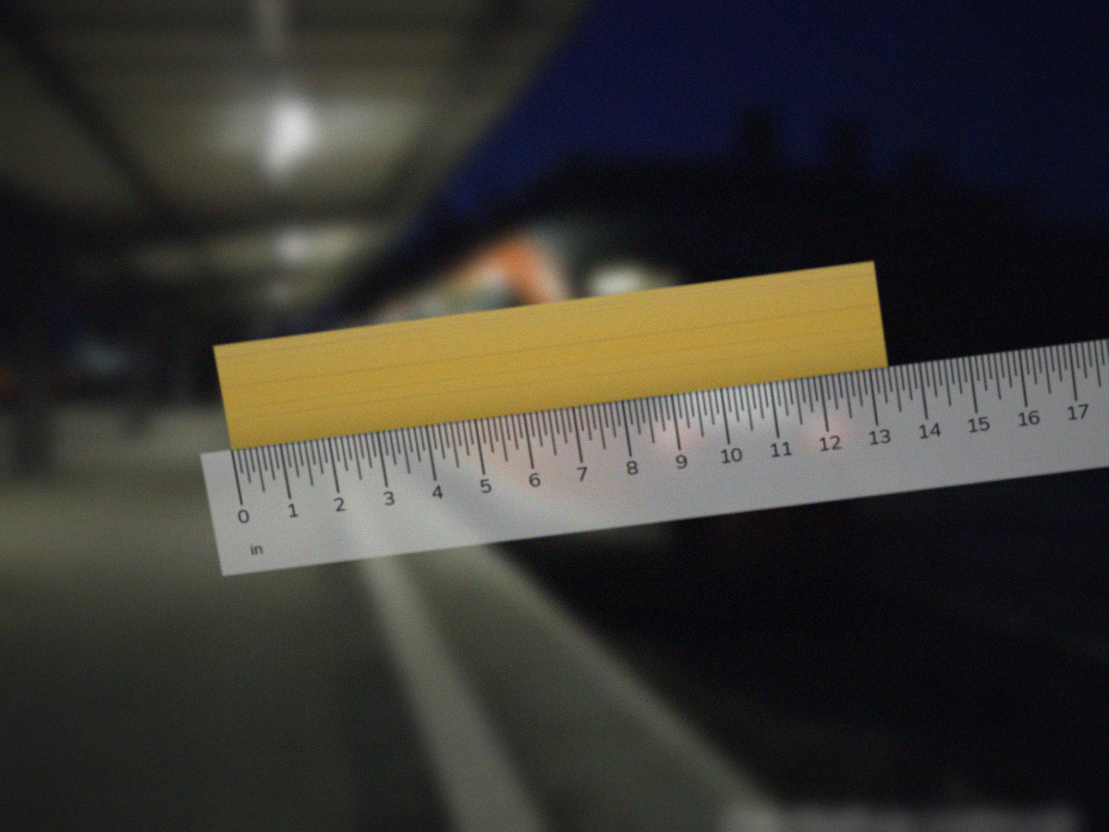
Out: in 13.375
